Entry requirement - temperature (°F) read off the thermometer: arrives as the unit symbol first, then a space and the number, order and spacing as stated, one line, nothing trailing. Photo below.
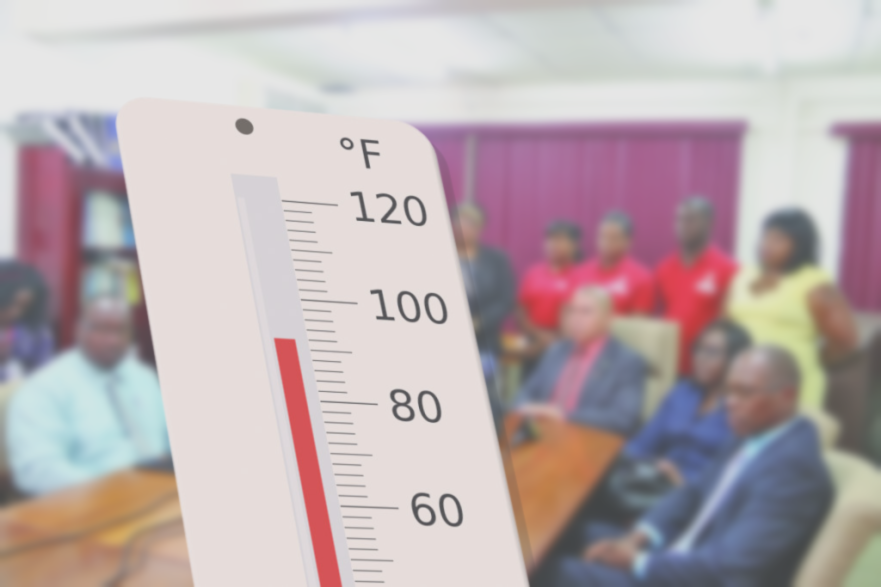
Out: °F 92
